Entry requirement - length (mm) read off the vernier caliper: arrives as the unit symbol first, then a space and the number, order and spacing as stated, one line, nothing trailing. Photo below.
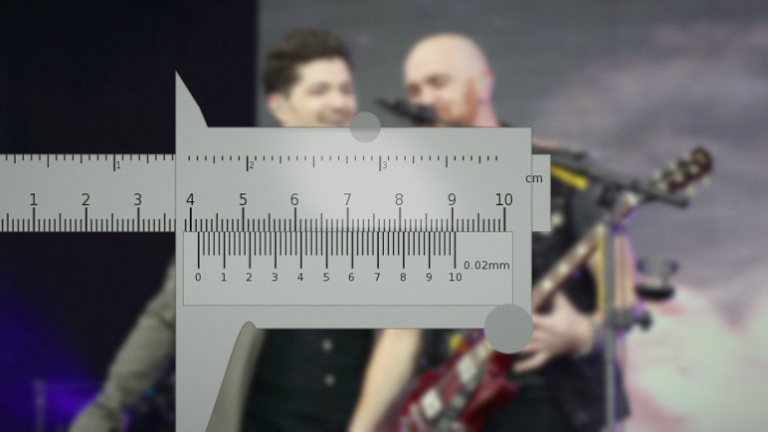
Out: mm 41.5
